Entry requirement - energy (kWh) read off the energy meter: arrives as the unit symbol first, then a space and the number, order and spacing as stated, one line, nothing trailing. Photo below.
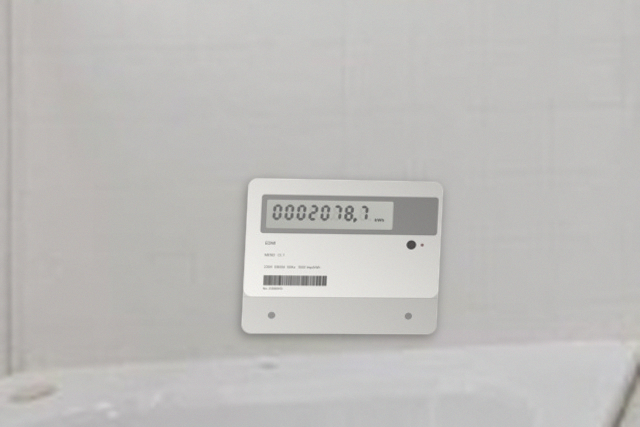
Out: kWh 2078.7
